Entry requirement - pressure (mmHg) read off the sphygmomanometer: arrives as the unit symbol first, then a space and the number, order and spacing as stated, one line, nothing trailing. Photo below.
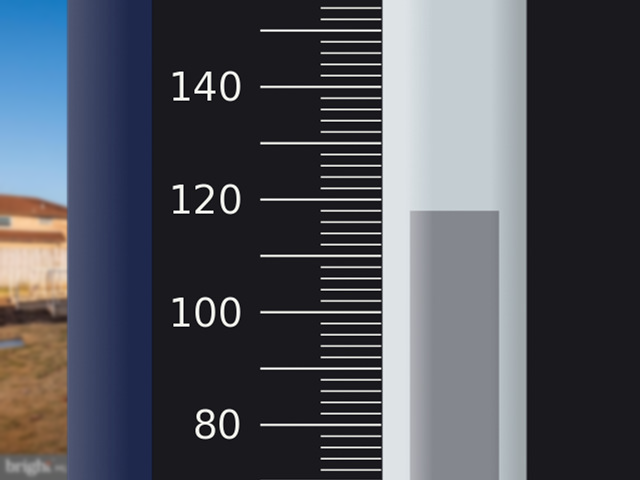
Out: mmHg 118
